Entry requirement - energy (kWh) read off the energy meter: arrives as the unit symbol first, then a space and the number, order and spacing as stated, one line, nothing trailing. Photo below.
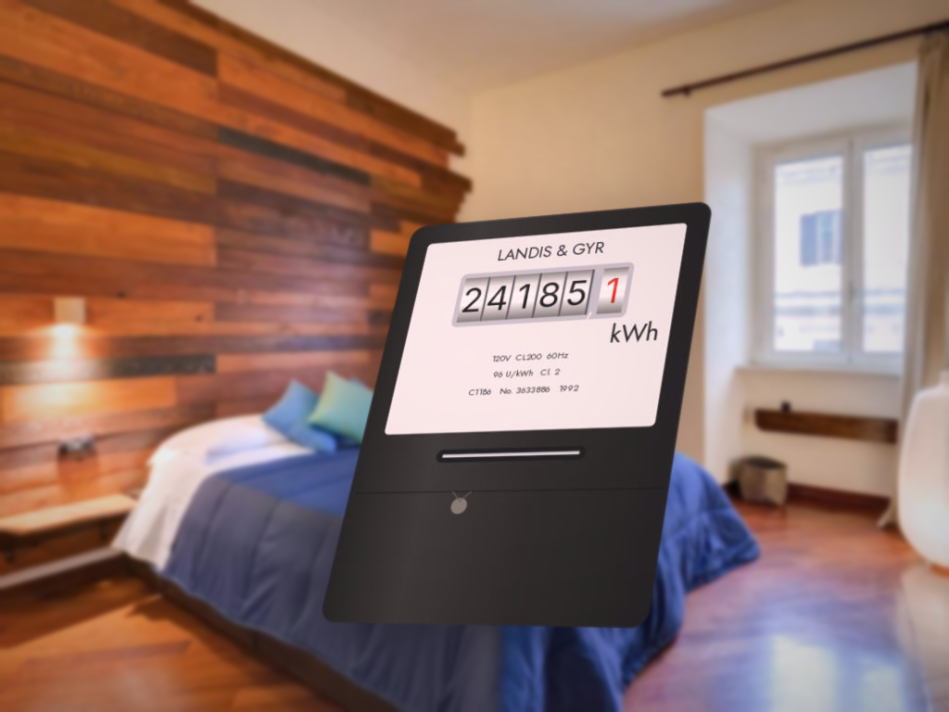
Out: kWh 24185.1
